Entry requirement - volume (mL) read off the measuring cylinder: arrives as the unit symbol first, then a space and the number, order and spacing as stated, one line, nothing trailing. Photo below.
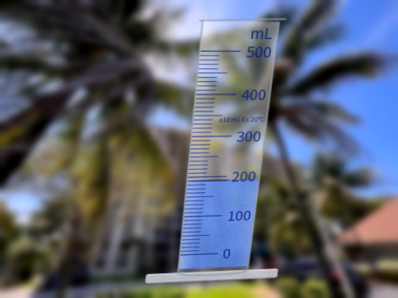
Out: mL 190
